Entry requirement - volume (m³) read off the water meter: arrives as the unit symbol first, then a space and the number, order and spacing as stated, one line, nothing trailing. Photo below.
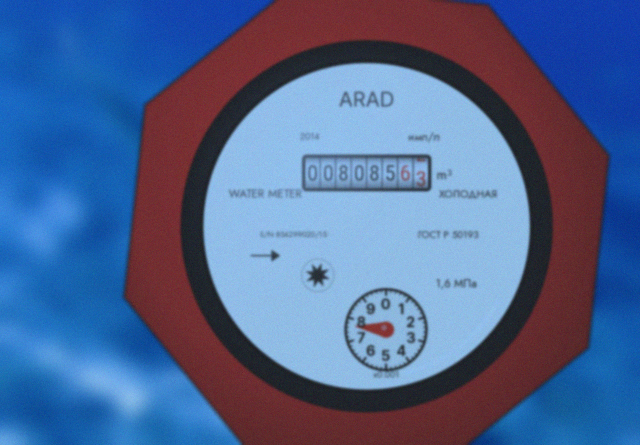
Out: m³ 8085.627
